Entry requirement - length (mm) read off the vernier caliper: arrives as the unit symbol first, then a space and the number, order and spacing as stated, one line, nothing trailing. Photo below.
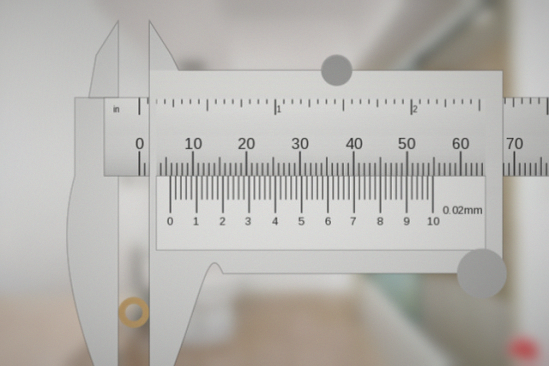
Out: mm 5.8
